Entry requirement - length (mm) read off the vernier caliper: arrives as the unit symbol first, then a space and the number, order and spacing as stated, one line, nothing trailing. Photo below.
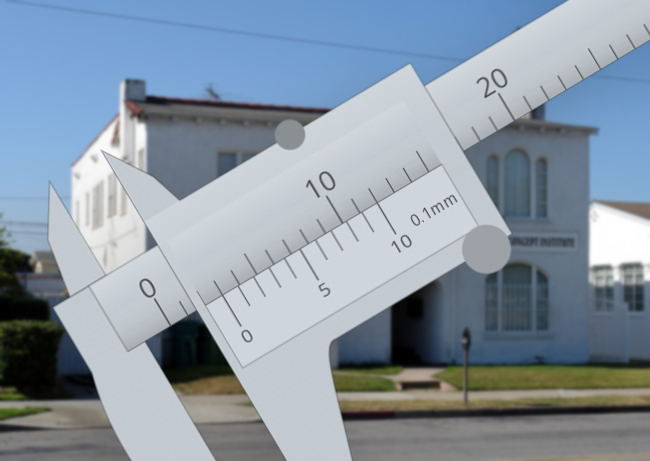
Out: mm 3.0
